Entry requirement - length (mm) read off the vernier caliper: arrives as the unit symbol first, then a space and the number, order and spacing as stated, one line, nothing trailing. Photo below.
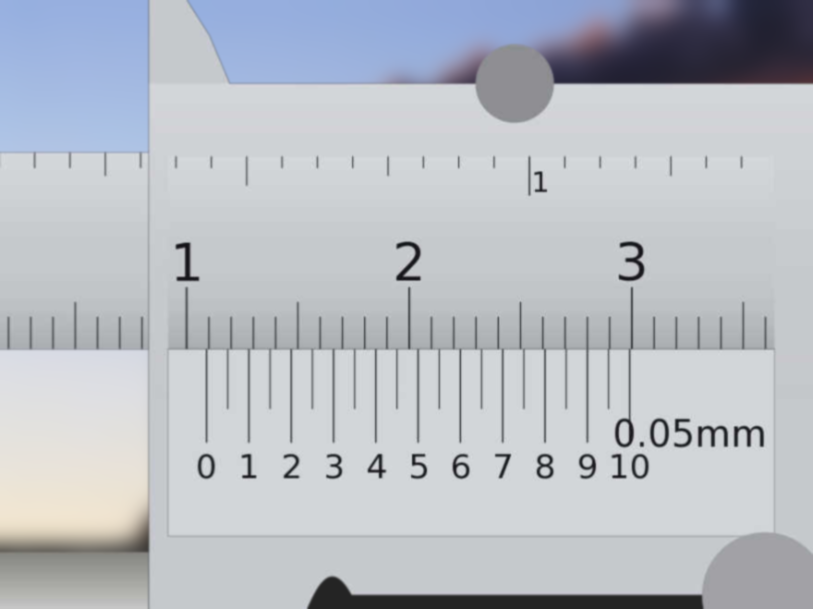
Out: mm 10.9
